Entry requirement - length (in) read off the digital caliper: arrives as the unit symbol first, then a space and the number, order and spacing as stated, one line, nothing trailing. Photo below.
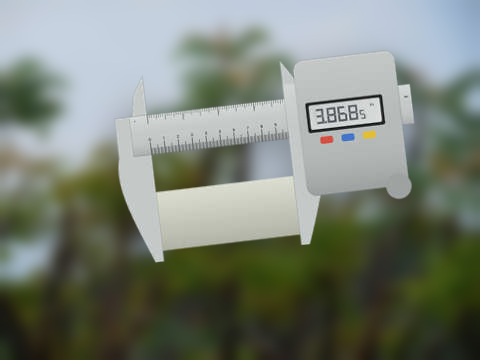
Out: in 3.8685
